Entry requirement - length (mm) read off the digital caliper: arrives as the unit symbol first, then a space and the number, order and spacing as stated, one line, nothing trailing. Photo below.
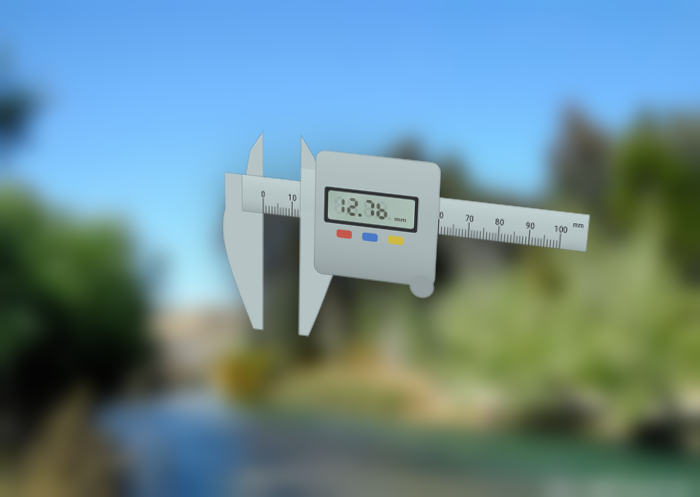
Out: mm 12.76
